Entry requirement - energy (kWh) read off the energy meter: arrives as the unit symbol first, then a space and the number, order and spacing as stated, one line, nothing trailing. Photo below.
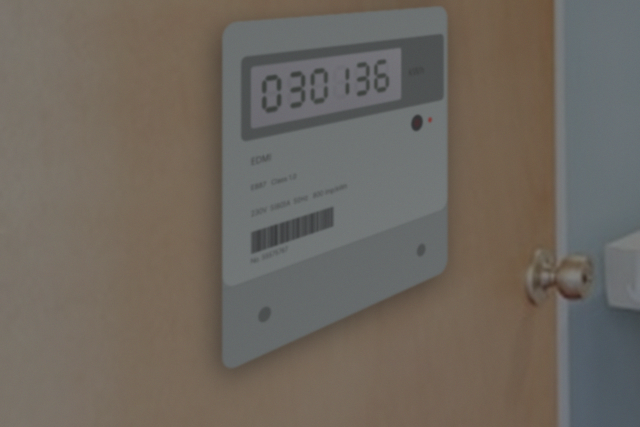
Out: kWh 30136
